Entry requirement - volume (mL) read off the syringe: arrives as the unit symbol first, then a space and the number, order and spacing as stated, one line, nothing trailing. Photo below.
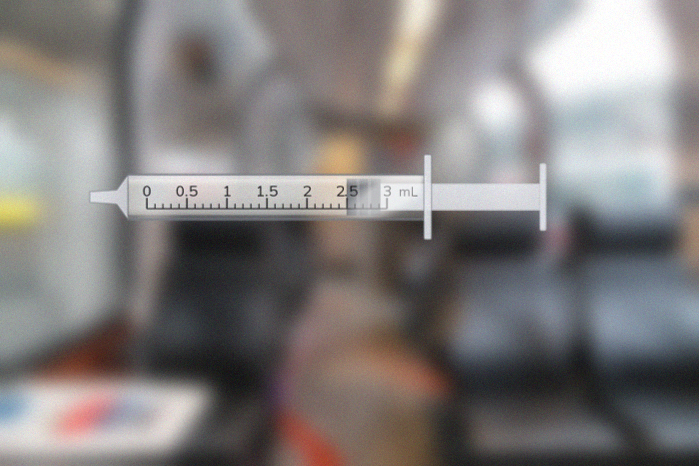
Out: mL 2.5
